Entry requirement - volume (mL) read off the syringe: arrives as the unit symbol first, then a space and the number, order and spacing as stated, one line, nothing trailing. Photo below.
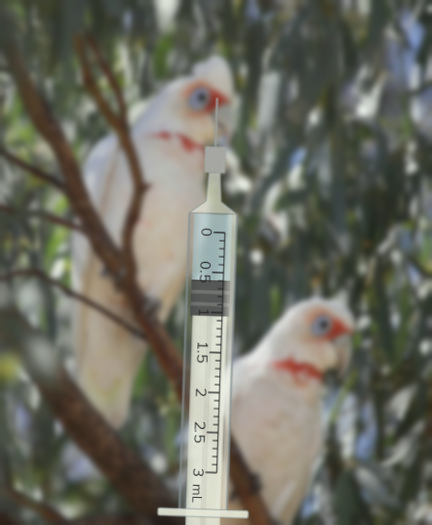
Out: mL 0.6
